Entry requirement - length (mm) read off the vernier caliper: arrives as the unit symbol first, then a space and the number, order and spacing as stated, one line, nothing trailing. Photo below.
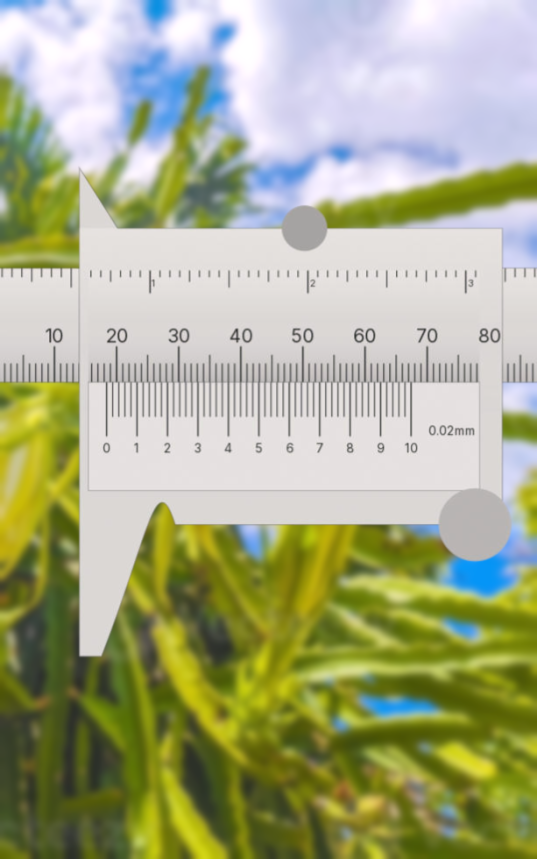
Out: mm 18.4
